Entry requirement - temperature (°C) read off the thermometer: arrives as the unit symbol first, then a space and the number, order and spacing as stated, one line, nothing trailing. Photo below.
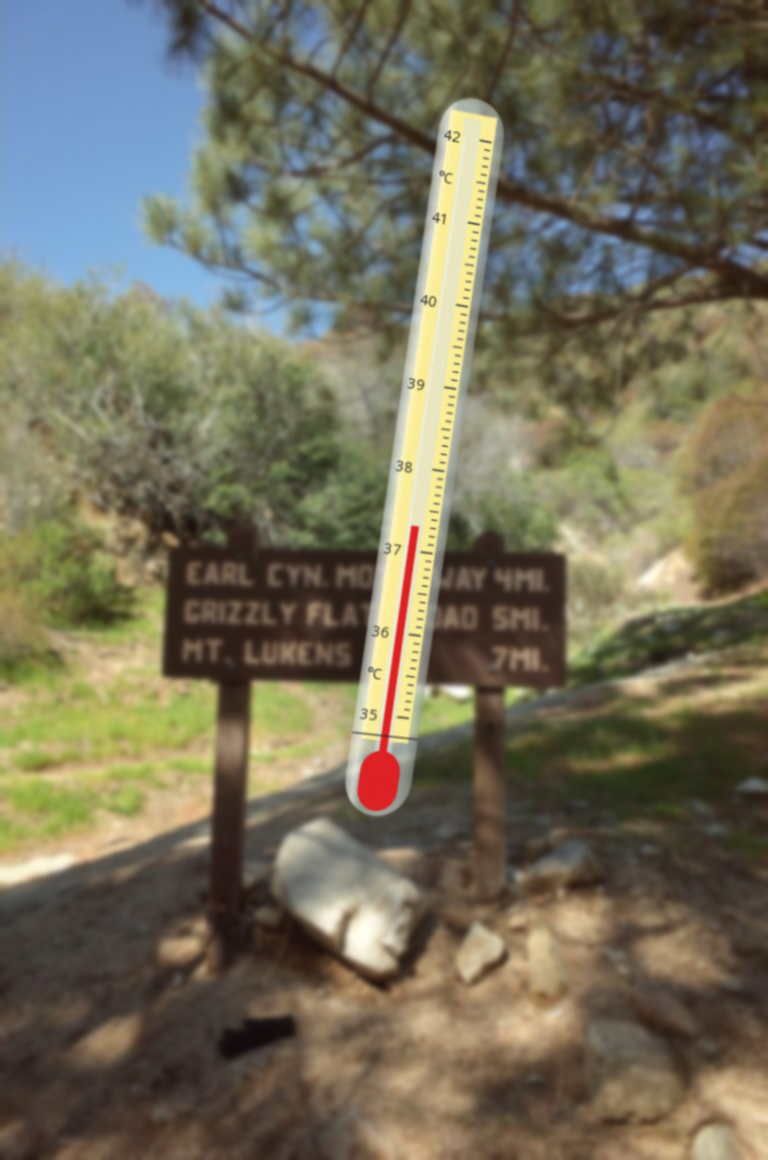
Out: °C 37.3
